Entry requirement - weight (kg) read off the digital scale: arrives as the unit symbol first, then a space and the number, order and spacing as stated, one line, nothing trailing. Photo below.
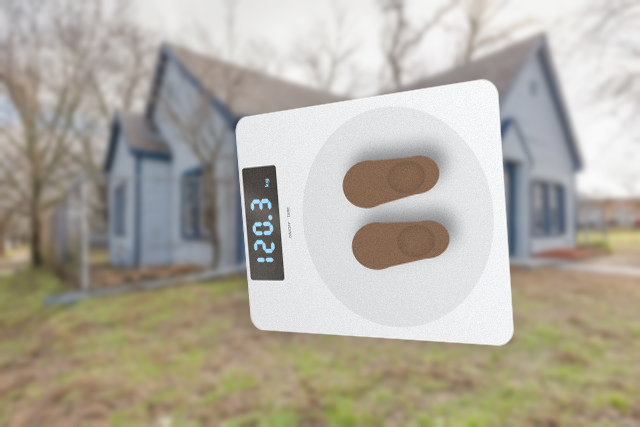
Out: kg 120.3
